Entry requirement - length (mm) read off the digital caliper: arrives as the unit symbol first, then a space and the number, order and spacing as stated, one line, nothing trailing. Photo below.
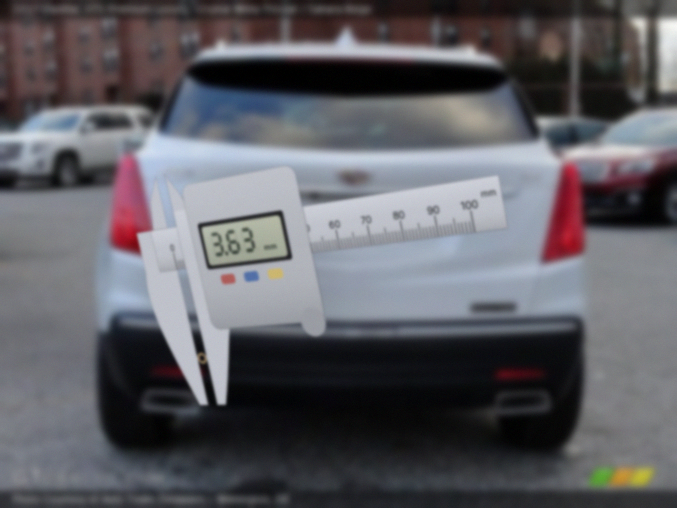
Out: mm 3.63
